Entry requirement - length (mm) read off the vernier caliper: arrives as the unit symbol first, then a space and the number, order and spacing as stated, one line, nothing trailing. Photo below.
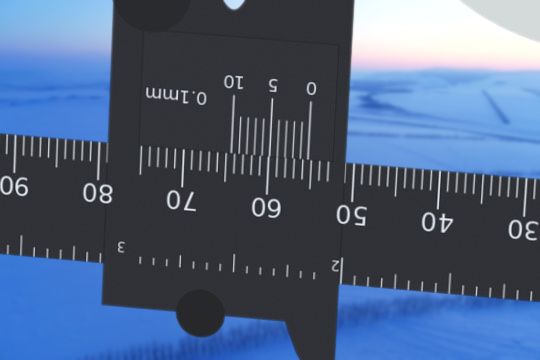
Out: mm 55.4
